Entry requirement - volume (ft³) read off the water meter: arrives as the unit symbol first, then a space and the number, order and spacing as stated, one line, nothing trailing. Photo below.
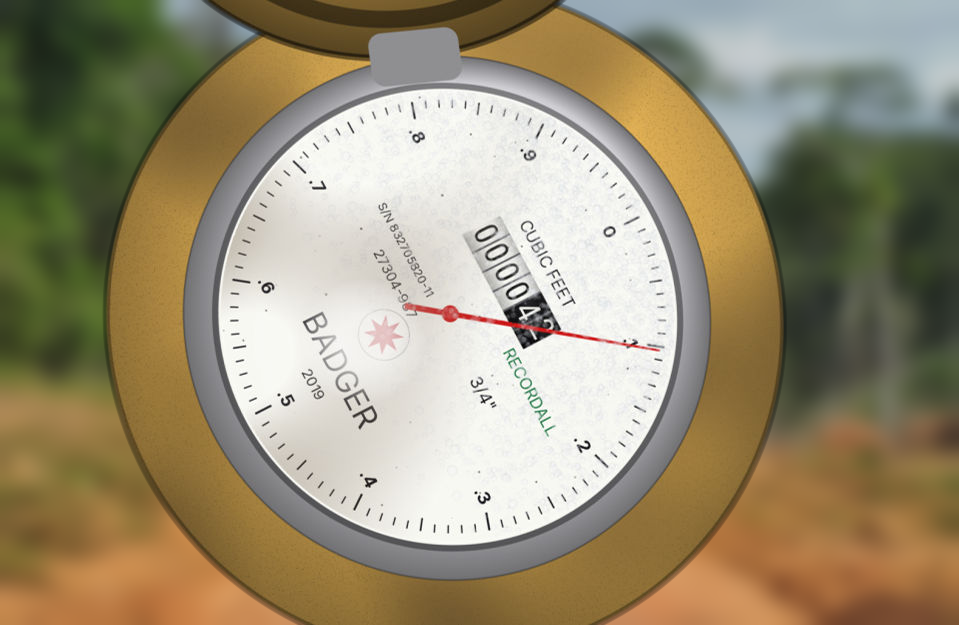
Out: ft³ 42.10
